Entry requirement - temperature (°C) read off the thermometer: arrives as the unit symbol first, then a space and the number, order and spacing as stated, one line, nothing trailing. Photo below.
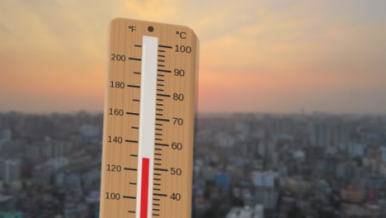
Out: °C 54
